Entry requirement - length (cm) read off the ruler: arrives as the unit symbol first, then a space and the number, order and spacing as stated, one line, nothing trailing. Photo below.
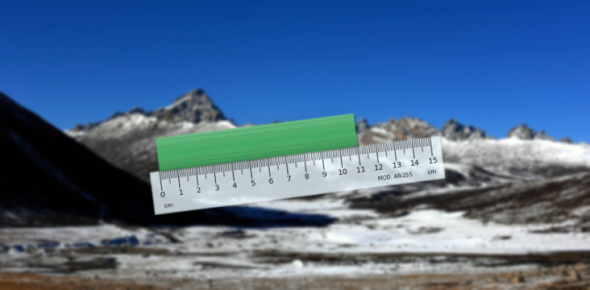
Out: cm 11
